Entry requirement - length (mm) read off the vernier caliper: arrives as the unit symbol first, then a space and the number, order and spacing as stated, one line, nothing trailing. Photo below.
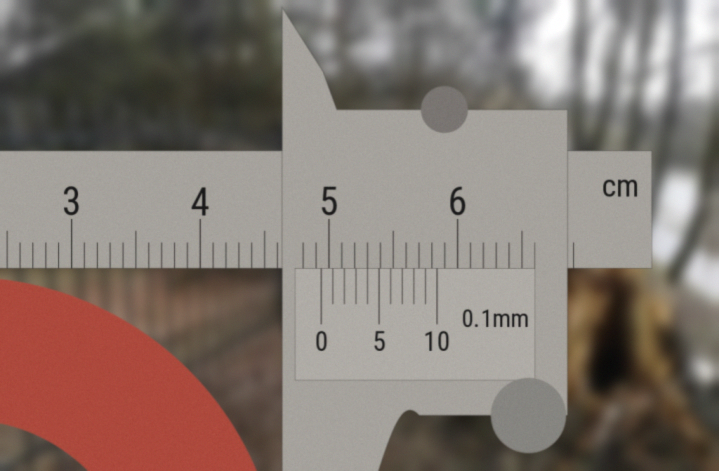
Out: mm 49.4
